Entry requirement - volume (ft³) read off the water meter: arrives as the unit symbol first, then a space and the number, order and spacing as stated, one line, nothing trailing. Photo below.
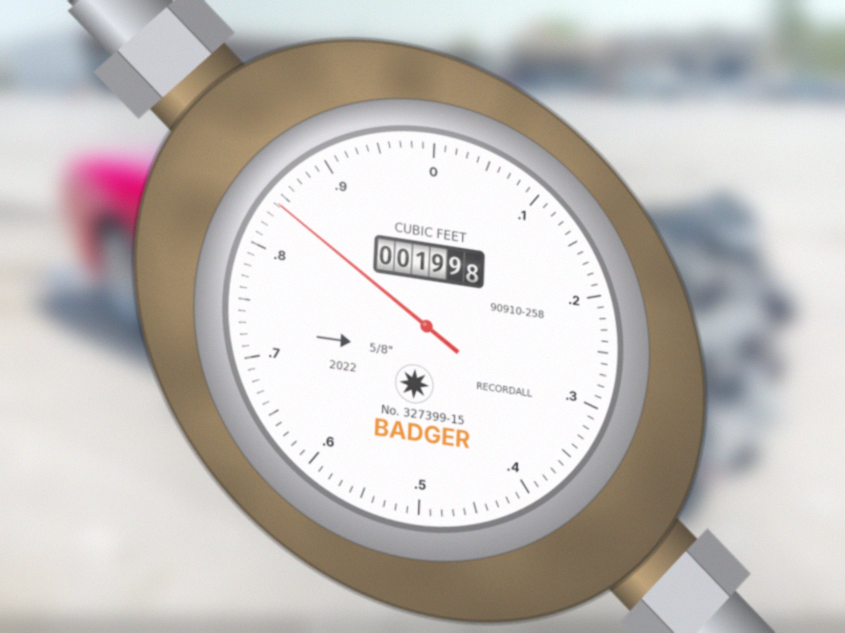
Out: ft³ 1997.84
